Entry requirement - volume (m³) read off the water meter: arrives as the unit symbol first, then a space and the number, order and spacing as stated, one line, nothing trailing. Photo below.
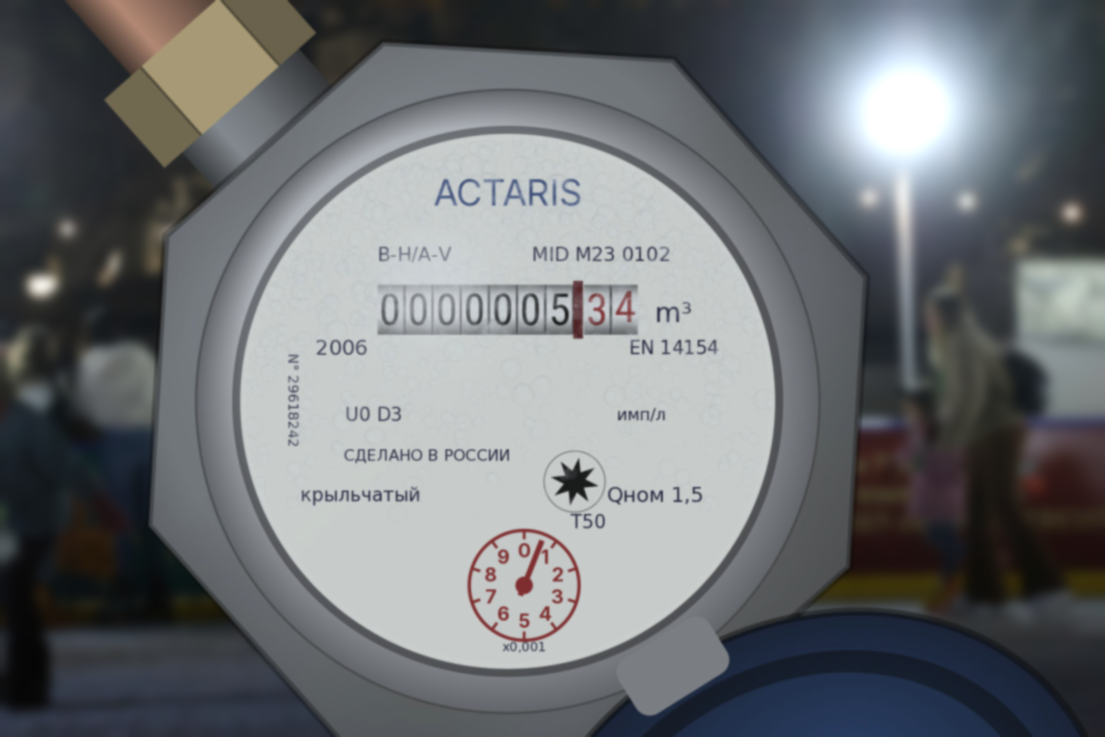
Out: m³ 5.340
